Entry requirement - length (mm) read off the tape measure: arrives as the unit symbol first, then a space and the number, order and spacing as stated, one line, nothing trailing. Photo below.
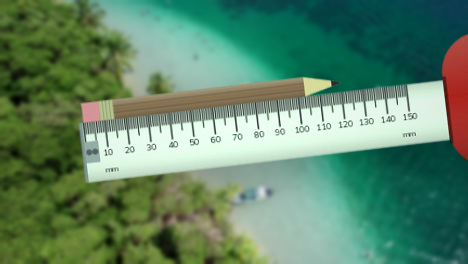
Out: mm 120
